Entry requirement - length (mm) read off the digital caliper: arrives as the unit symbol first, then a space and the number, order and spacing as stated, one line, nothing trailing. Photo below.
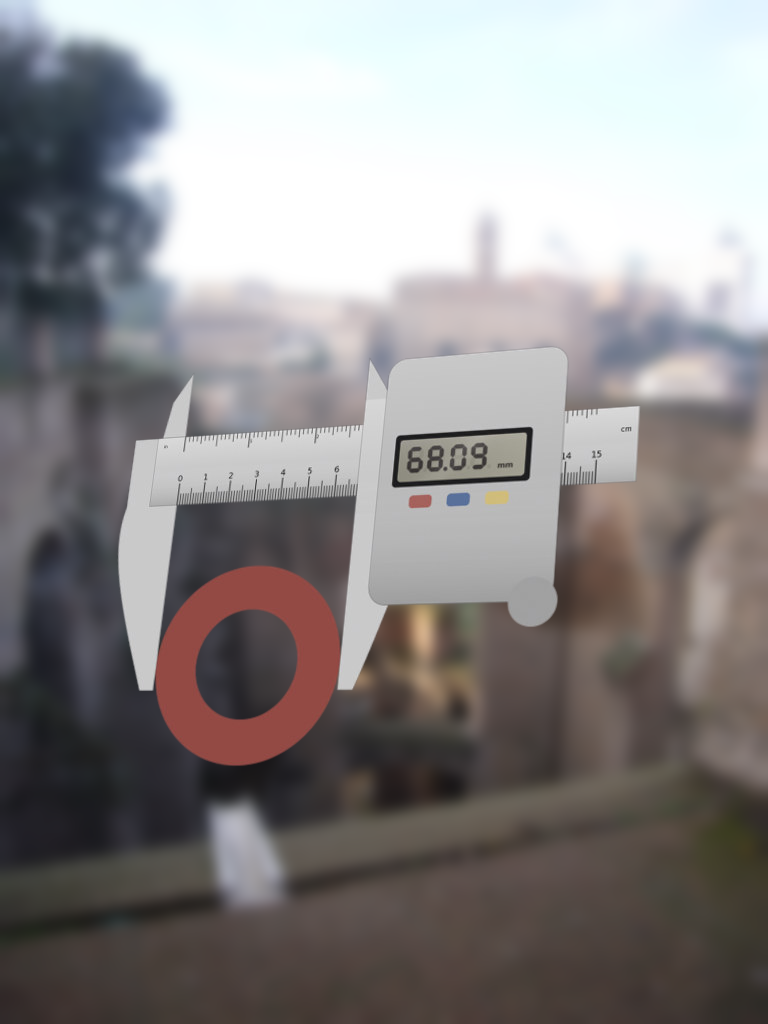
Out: mm 68.09
